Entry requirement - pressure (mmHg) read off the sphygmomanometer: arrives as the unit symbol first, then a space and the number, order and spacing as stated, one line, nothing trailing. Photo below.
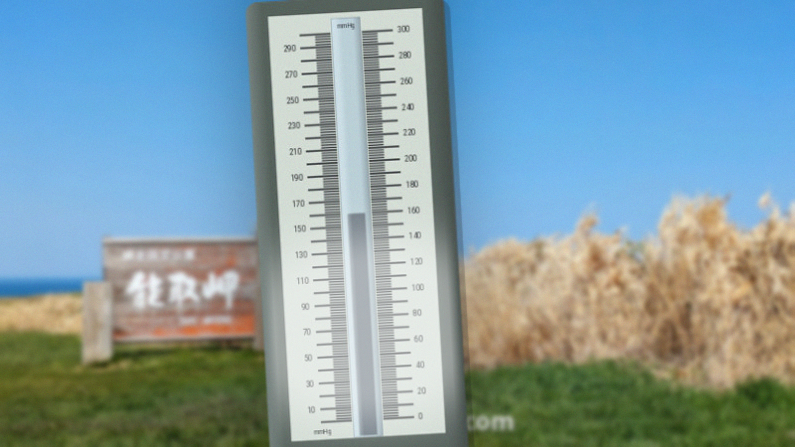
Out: mmHg 160
